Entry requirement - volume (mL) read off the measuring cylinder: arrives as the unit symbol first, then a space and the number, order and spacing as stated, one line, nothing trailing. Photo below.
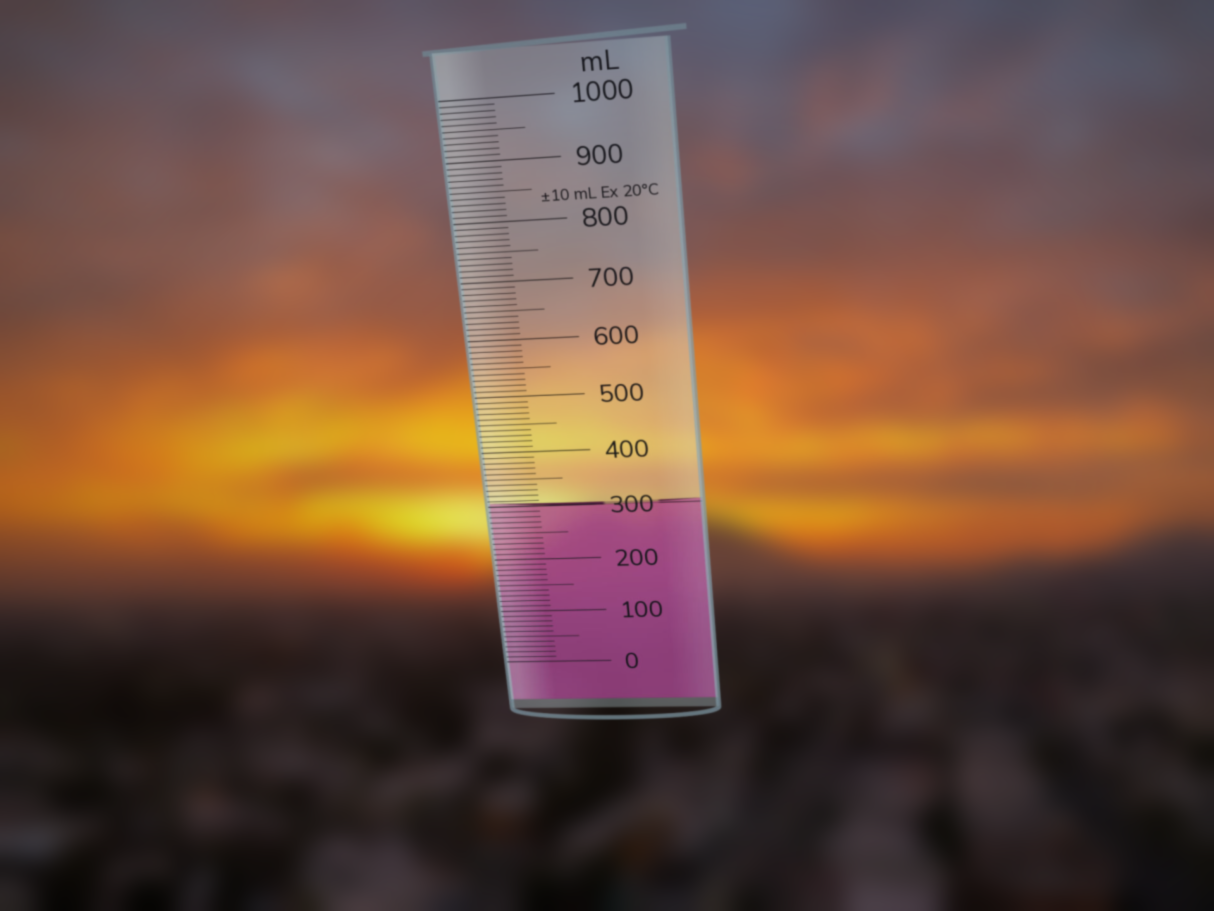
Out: mL 300
